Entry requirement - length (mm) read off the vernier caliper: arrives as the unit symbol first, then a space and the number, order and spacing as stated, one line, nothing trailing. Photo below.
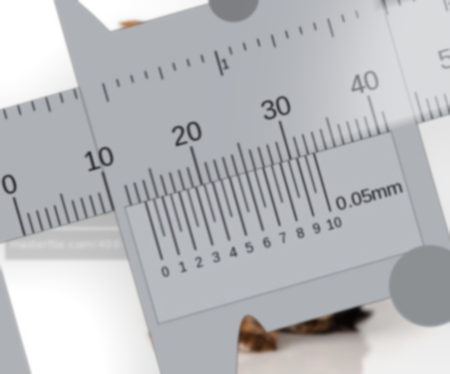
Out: mm 13.6
